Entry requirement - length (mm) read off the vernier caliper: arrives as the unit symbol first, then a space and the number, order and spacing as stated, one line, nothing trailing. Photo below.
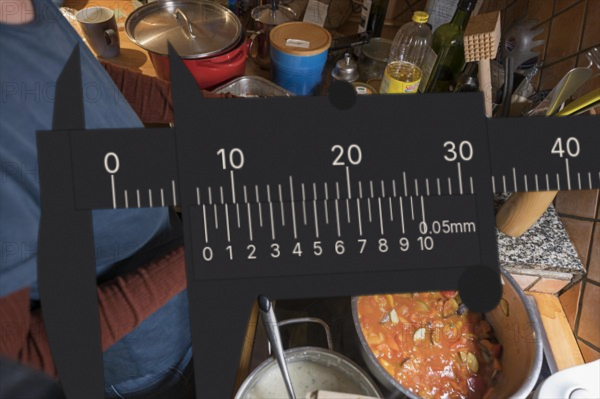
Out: mm 7.4
